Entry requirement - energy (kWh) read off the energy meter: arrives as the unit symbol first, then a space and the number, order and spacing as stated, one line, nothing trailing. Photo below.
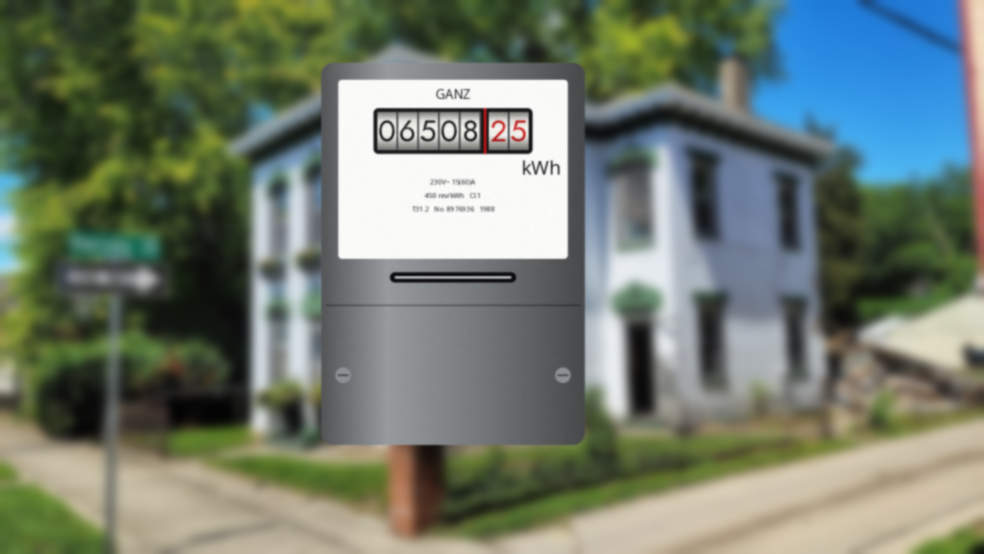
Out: kWh 6508.25
